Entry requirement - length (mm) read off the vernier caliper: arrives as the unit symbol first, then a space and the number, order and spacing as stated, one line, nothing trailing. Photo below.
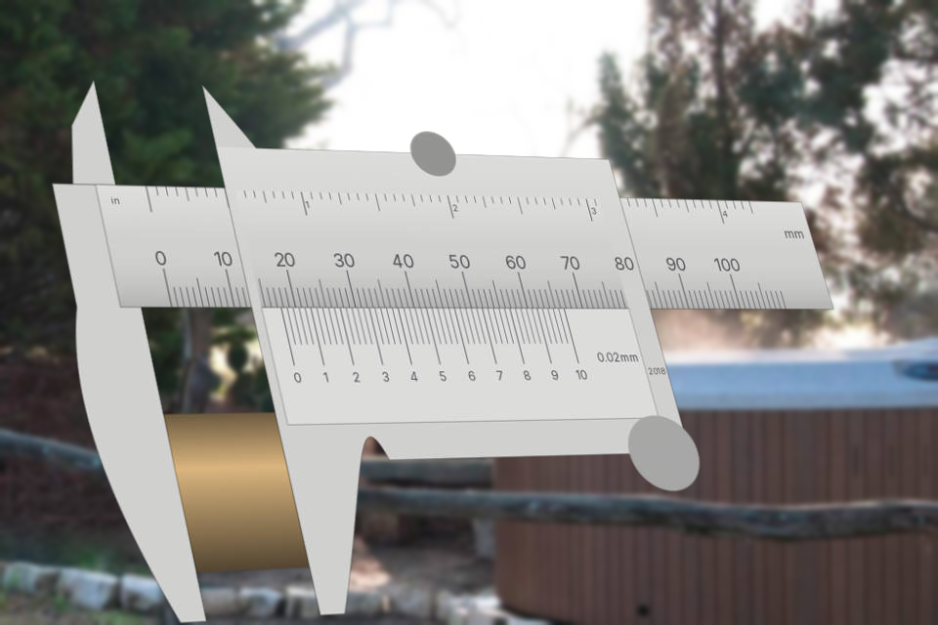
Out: mm 17.6
